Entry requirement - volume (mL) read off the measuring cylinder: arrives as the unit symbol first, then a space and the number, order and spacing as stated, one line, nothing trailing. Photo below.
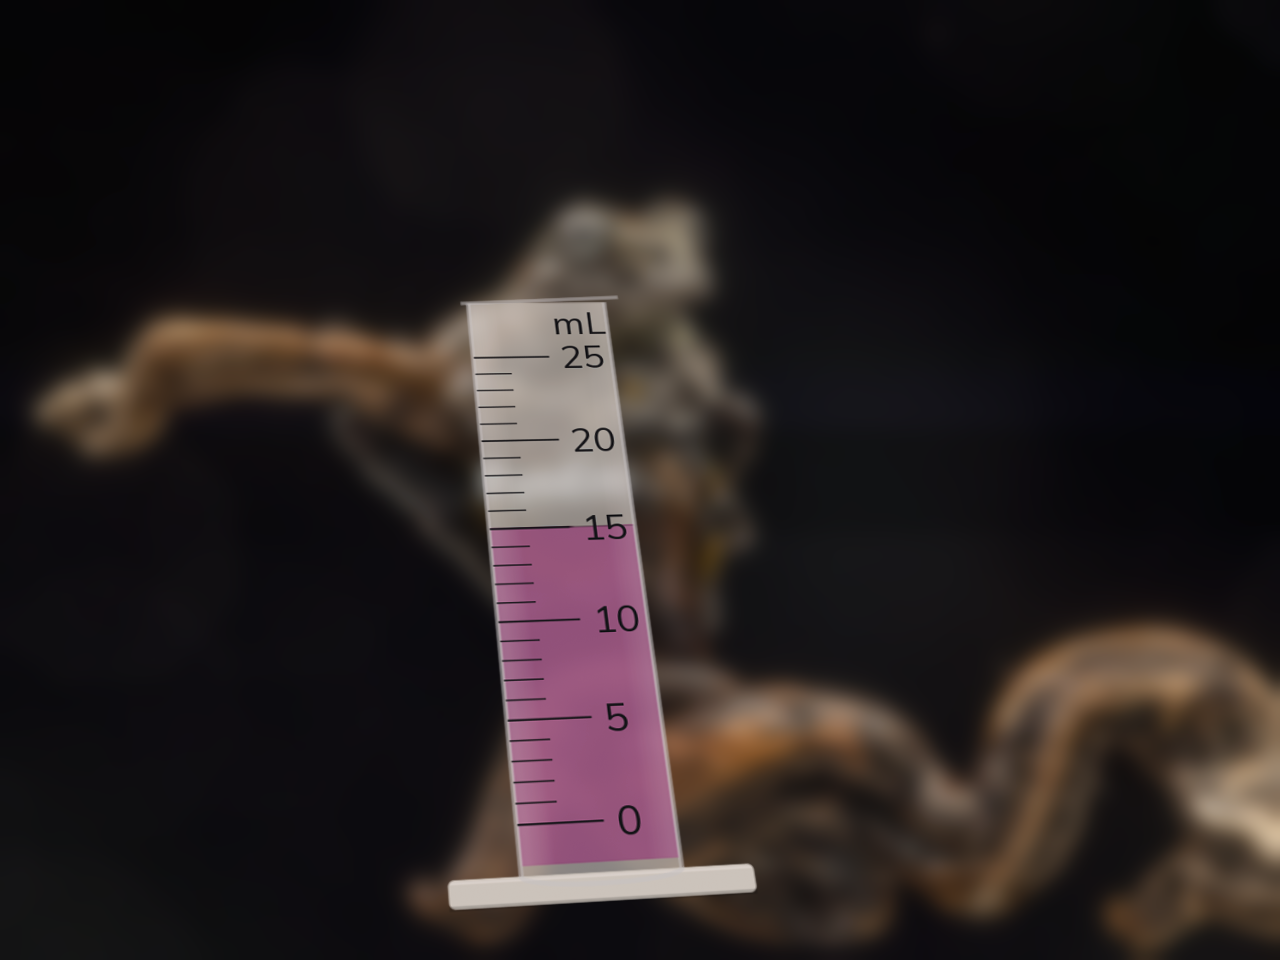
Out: mL 15
